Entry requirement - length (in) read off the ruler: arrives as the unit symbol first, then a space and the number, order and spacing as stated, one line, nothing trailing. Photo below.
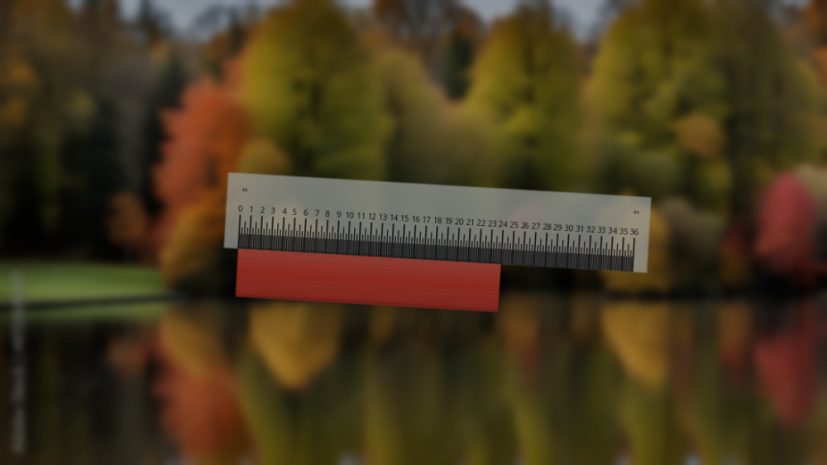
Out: in 24
